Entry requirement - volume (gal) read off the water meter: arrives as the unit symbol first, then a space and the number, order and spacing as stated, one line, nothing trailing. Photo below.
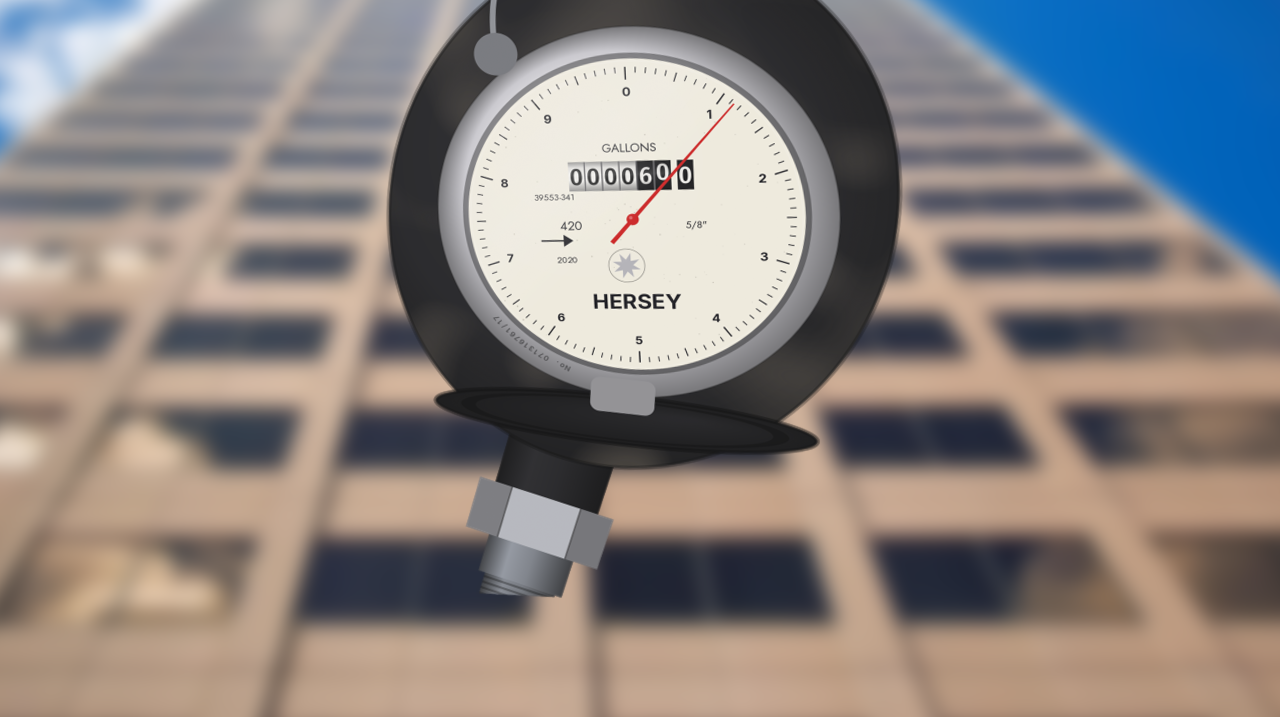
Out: gal 601.1
